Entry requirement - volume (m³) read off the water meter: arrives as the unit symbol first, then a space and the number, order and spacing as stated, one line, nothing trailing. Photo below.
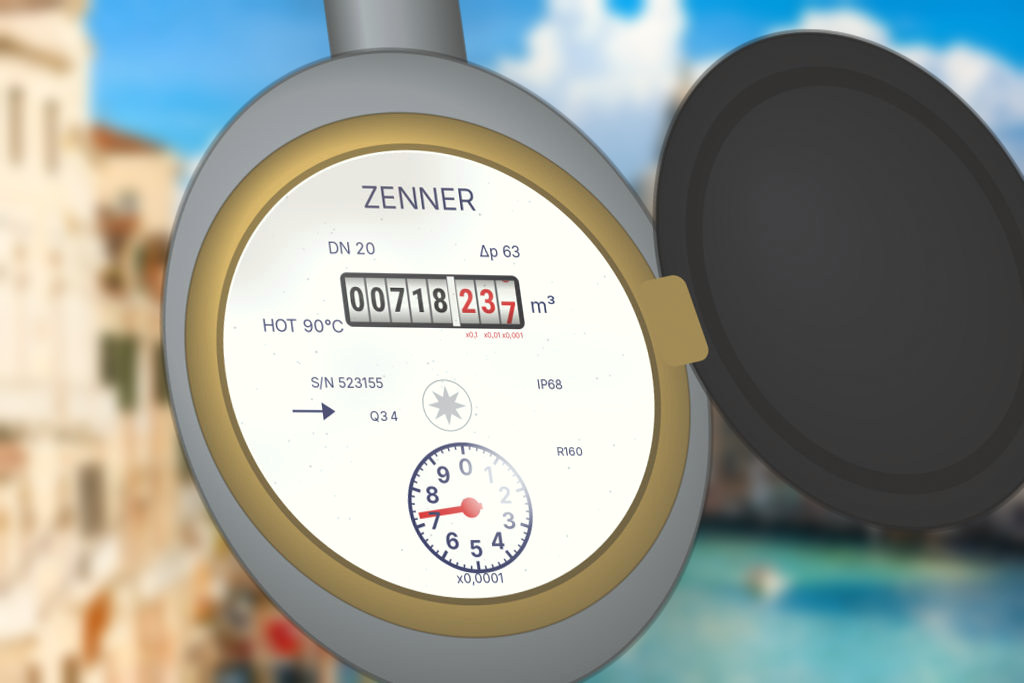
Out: m³ 718.2367
